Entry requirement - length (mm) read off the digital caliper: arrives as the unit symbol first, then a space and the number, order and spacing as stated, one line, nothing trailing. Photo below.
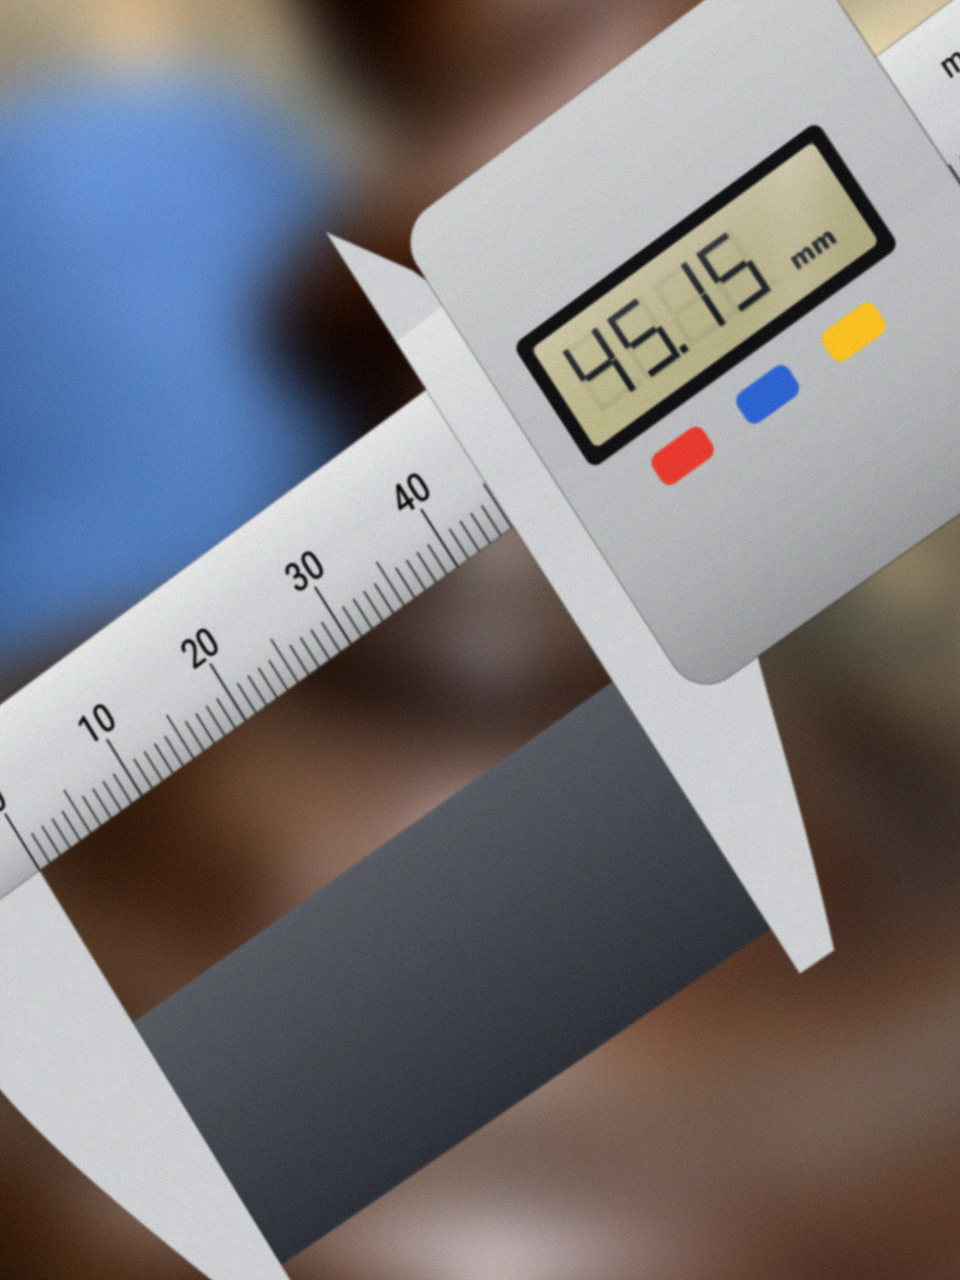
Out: mm 45.15
